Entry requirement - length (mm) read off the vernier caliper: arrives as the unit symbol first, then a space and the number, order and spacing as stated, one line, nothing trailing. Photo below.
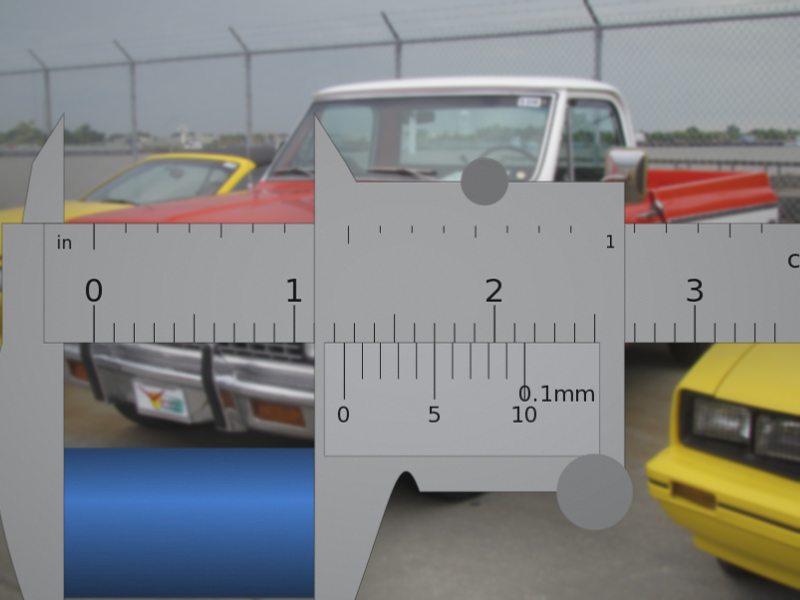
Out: mm 12.5
